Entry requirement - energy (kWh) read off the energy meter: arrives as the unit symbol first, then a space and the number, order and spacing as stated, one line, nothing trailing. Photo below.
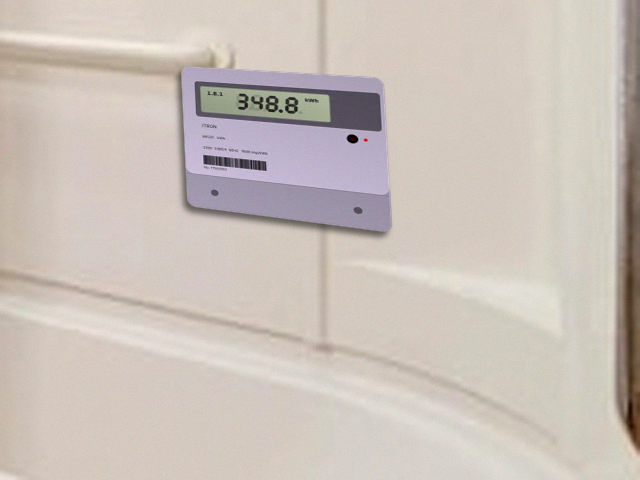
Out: kWh 348.8
